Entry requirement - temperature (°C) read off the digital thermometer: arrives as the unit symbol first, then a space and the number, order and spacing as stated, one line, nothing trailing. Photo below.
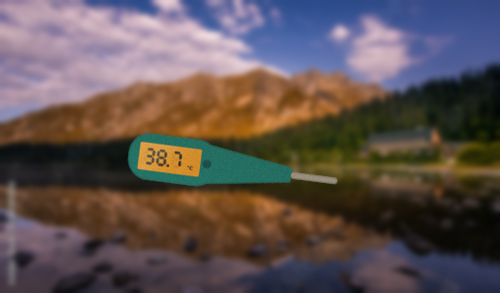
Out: °C 38.7
